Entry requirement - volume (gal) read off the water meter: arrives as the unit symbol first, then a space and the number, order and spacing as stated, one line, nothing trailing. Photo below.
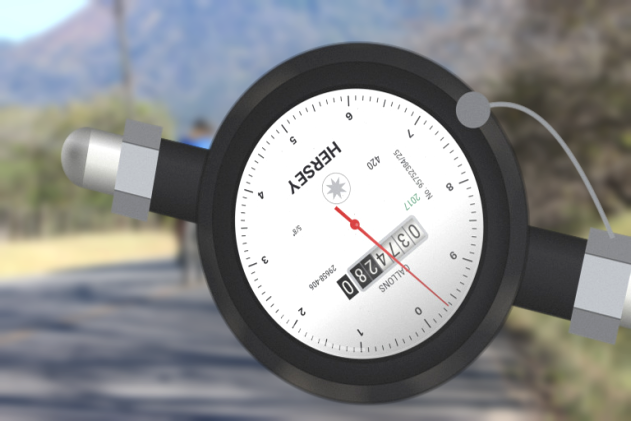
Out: gal 374279.6
